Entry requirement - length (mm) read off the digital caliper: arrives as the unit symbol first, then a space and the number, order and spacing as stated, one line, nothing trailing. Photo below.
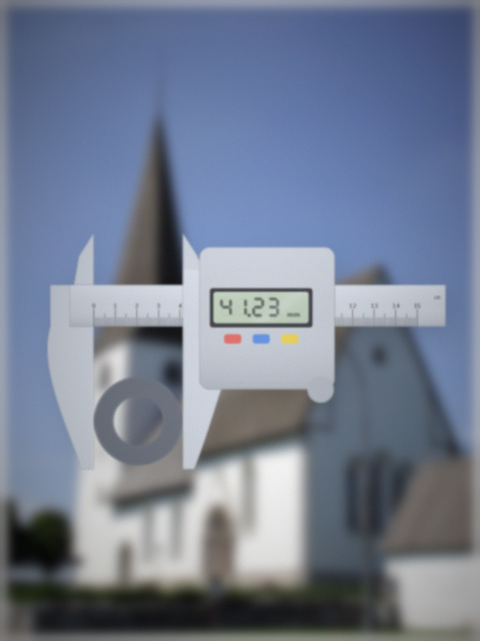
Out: mm 41.23
